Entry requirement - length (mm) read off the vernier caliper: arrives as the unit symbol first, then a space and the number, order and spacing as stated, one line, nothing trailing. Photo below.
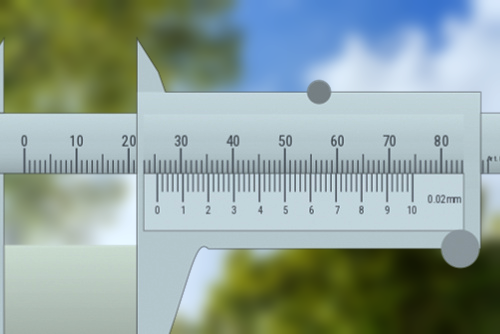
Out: mm 25.5
